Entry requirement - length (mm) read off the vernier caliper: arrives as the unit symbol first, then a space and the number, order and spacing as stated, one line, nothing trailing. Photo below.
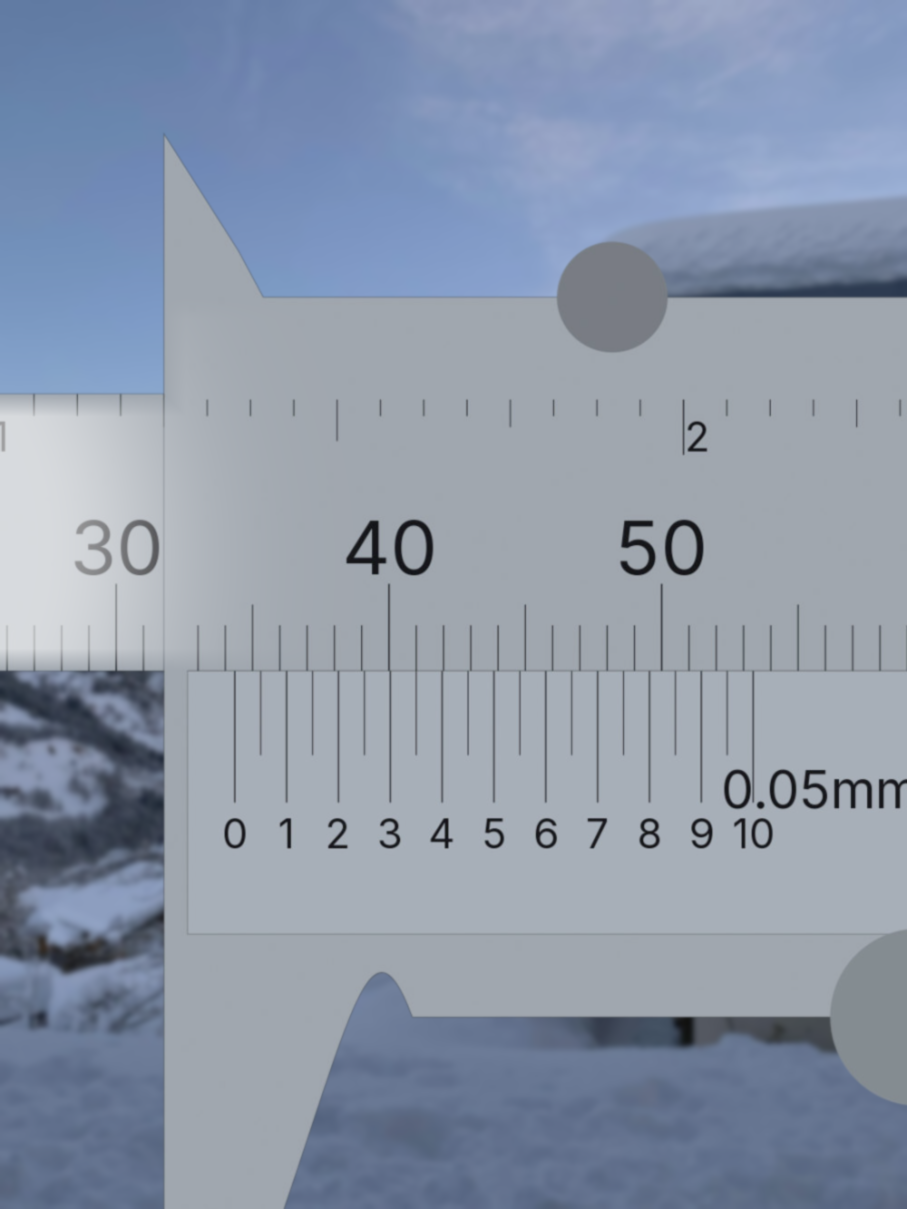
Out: mm 34.35
